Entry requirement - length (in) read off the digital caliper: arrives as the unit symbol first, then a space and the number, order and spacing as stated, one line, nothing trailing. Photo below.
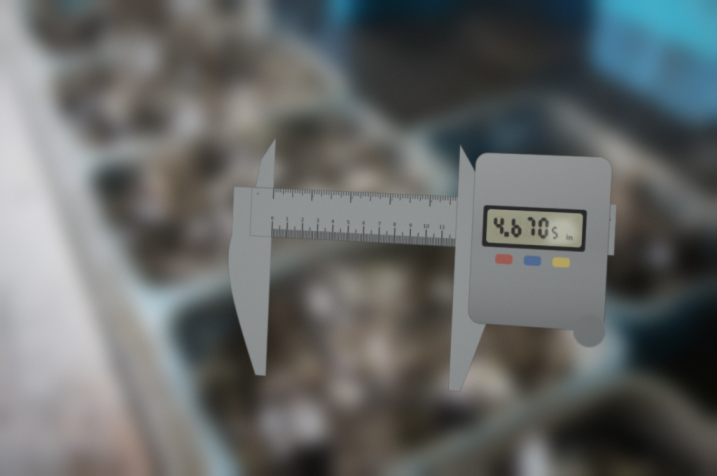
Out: in 4.6705
